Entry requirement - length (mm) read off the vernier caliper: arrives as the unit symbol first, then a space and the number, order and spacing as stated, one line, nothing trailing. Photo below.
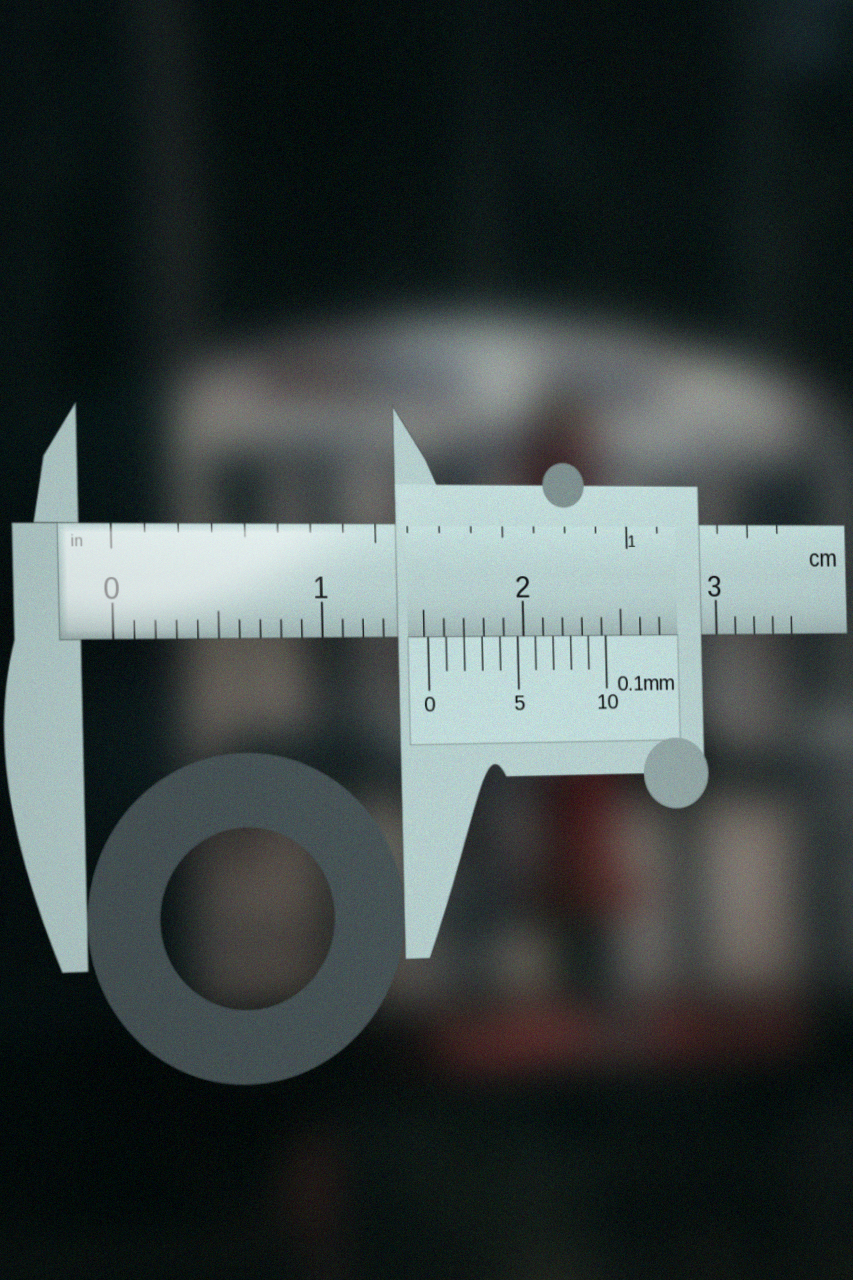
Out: mm 15.2
